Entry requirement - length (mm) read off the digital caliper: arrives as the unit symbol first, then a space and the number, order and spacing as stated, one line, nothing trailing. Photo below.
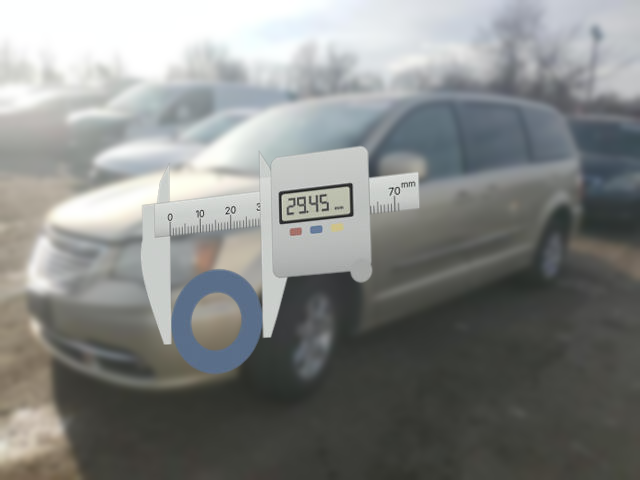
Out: mm 29.45
